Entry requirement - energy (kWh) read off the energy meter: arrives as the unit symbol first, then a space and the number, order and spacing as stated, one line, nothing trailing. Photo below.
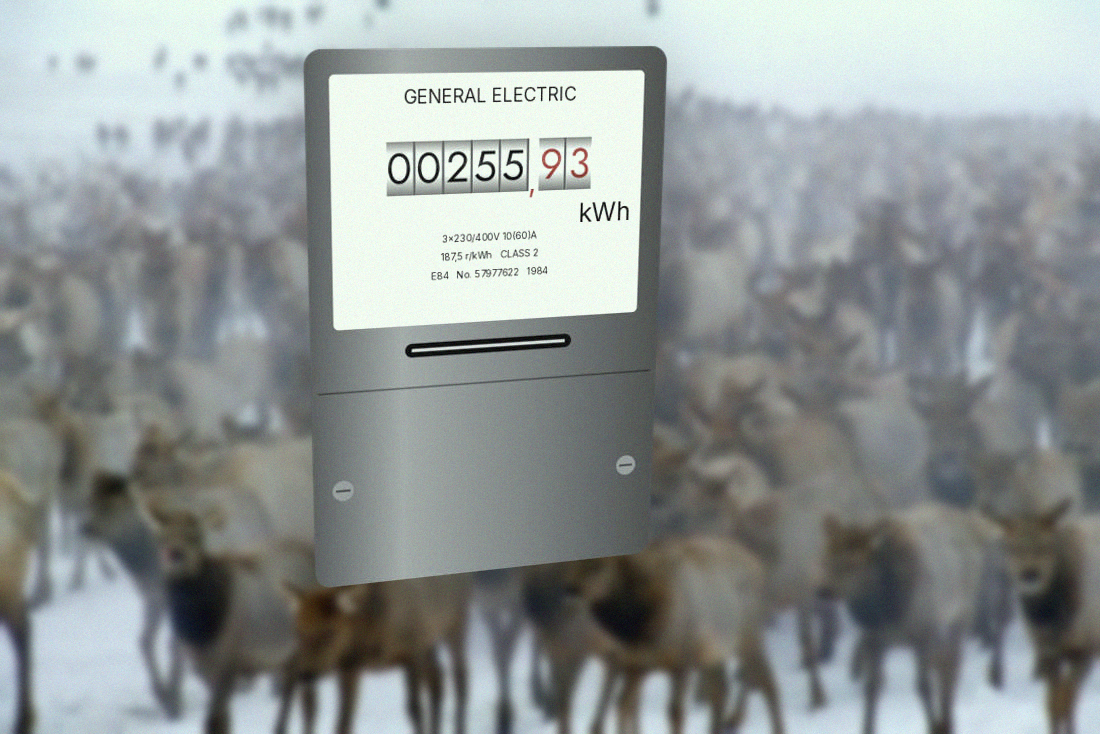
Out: kWh 255.93
